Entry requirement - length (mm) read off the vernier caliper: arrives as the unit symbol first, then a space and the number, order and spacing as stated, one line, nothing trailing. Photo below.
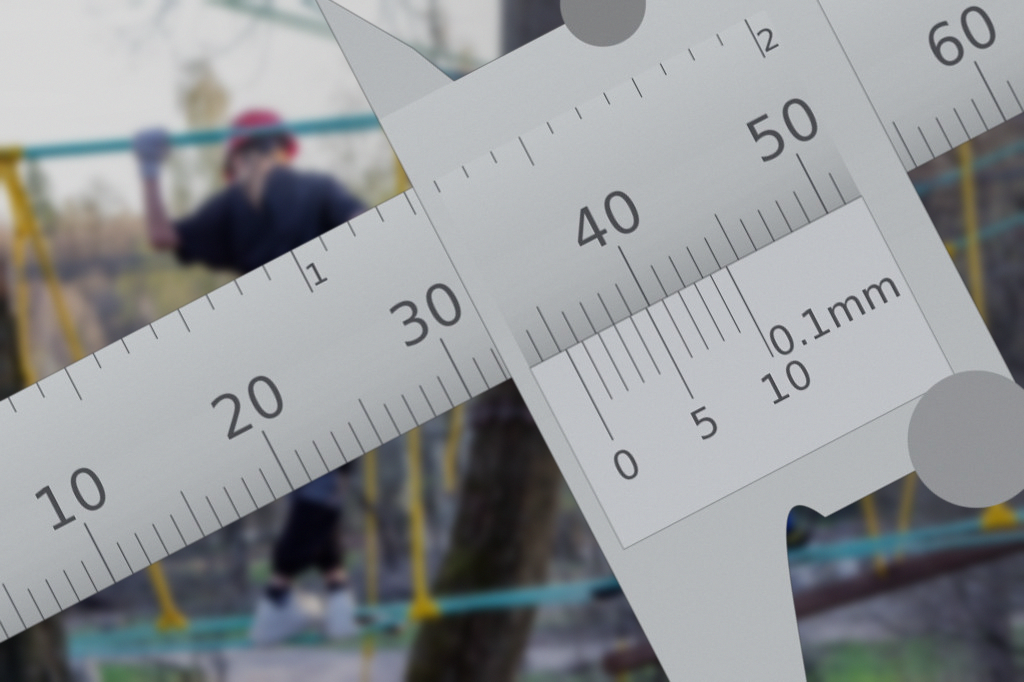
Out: mm 35.3
